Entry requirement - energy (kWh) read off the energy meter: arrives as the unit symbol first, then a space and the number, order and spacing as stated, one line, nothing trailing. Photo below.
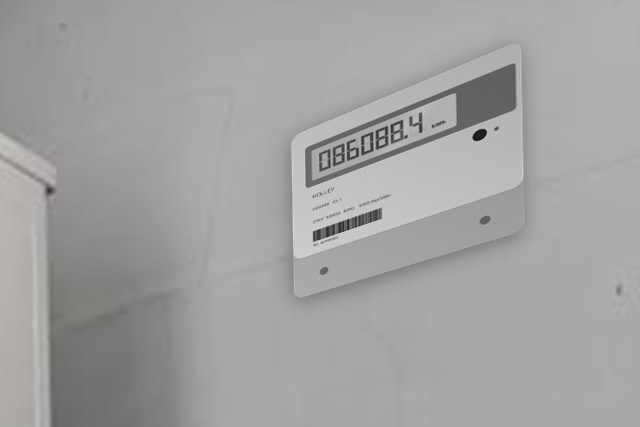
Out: kWh 86088.4
